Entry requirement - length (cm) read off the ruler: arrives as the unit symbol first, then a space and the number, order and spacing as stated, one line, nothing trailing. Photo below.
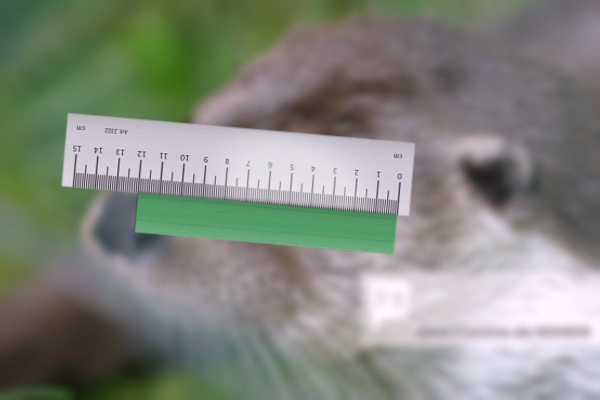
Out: cm 12
